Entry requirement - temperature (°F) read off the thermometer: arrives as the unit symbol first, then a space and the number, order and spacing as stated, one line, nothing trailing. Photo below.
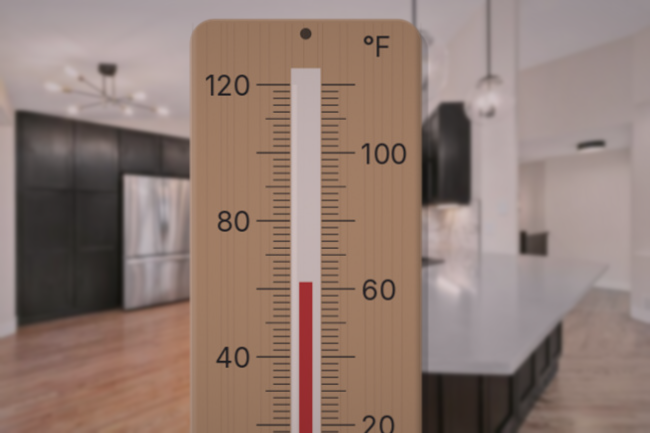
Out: °F 62
